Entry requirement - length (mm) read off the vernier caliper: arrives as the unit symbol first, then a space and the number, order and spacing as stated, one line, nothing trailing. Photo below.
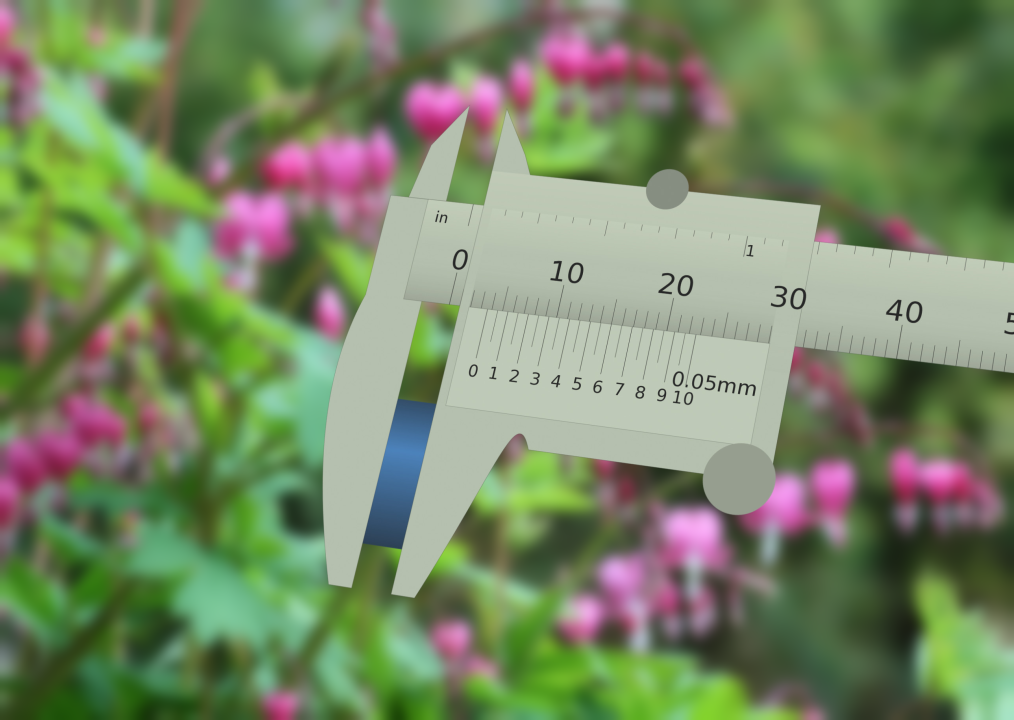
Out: mm 3.6
